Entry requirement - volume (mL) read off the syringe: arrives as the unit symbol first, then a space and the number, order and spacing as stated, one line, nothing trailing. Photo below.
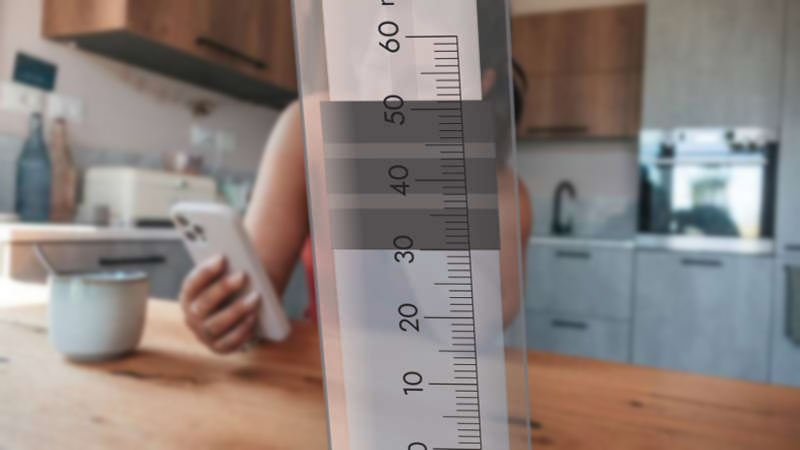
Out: mL 30
